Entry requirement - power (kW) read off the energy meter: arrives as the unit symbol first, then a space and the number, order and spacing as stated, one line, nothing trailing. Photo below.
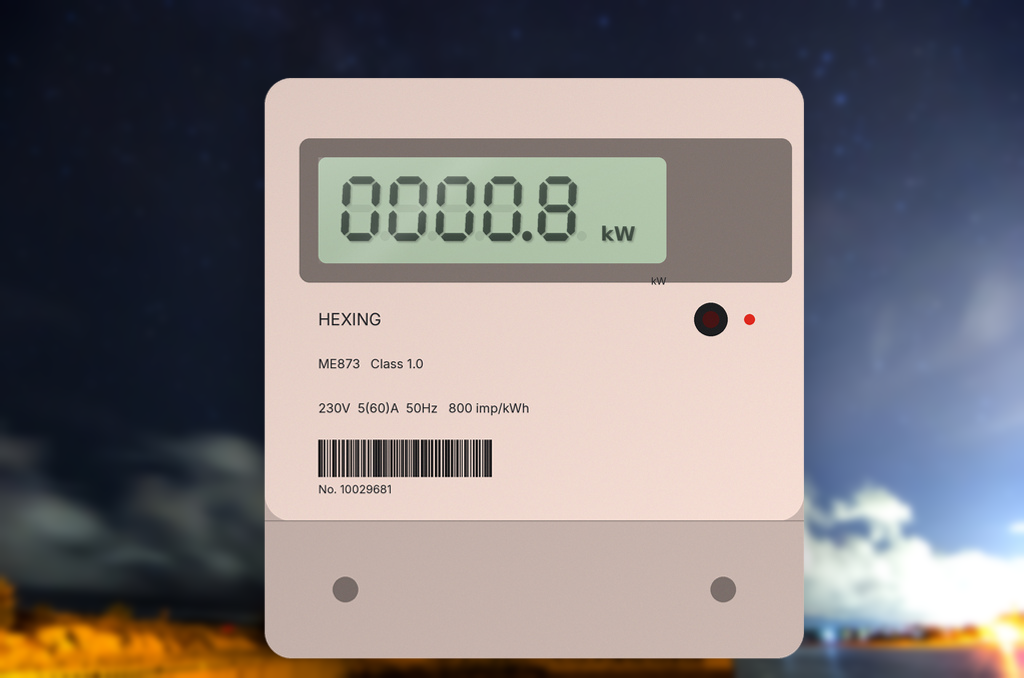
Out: kW 0.8
